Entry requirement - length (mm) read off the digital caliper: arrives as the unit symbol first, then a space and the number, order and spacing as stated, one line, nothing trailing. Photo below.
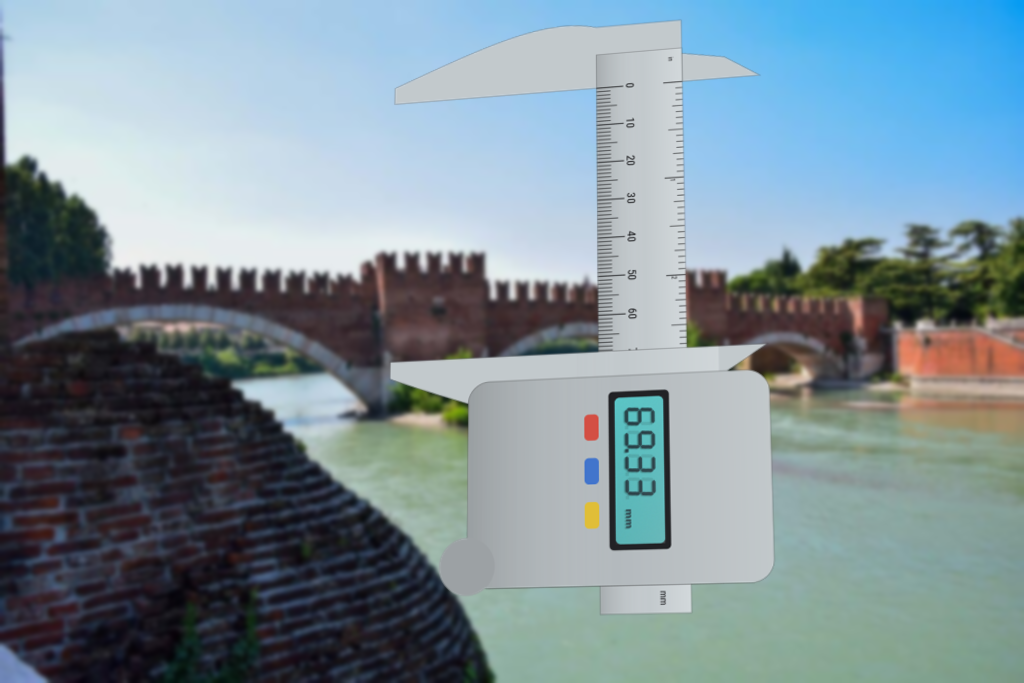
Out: mm 69.33
